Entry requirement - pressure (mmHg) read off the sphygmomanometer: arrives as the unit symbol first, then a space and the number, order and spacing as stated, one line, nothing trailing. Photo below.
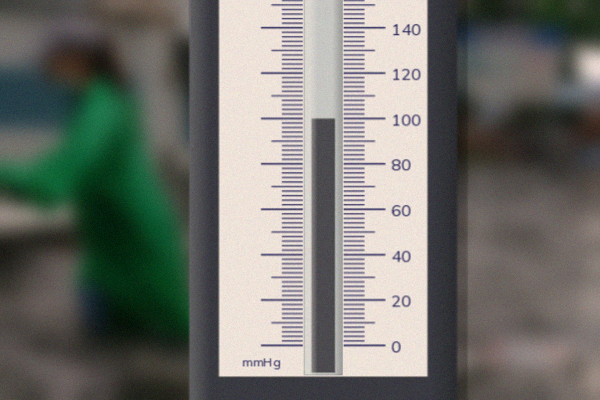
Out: mmHg 100
